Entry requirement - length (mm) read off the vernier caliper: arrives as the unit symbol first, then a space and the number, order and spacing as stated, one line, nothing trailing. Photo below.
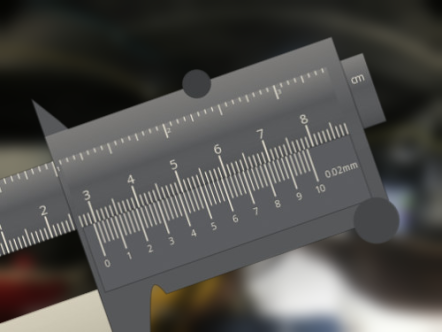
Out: mm 29.5
